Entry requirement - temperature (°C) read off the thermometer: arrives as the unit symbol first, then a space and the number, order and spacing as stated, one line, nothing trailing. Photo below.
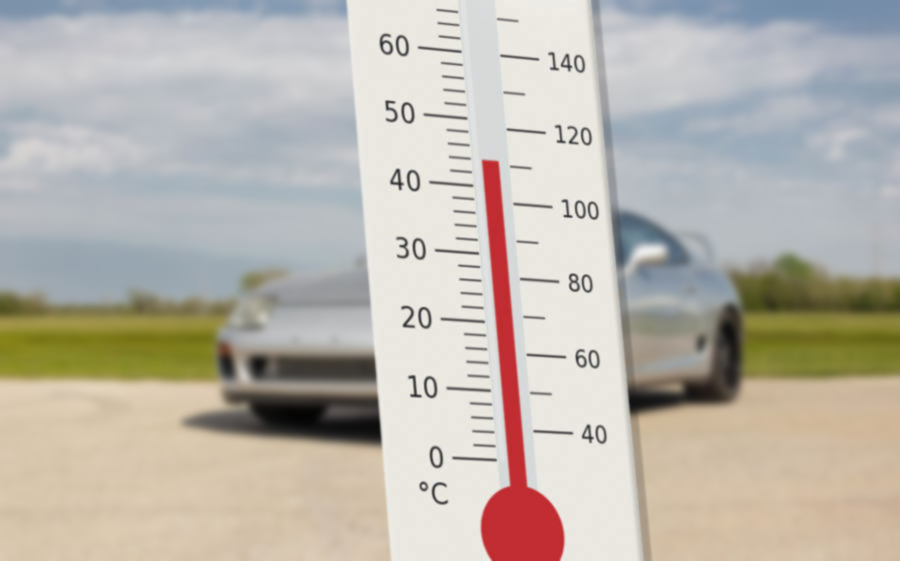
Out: °C 44
